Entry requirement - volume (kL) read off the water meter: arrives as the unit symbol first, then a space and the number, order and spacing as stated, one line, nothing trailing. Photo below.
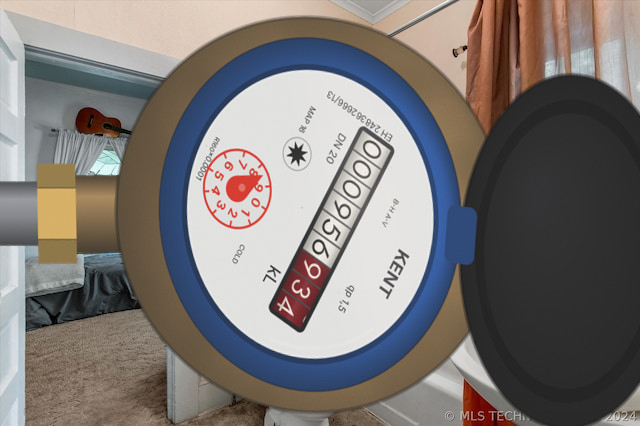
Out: kL 956.9338
